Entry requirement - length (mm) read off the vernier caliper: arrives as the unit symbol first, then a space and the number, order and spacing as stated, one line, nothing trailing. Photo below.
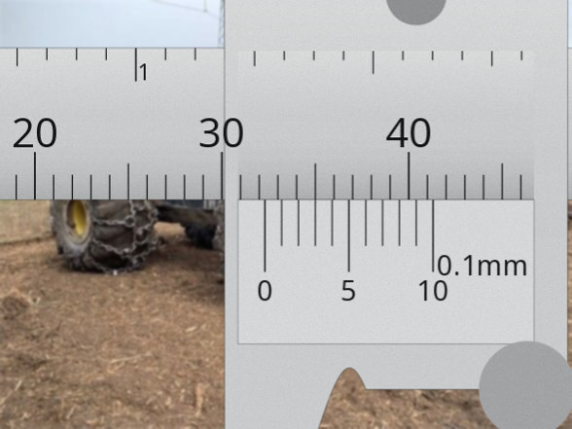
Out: mm 32.3
